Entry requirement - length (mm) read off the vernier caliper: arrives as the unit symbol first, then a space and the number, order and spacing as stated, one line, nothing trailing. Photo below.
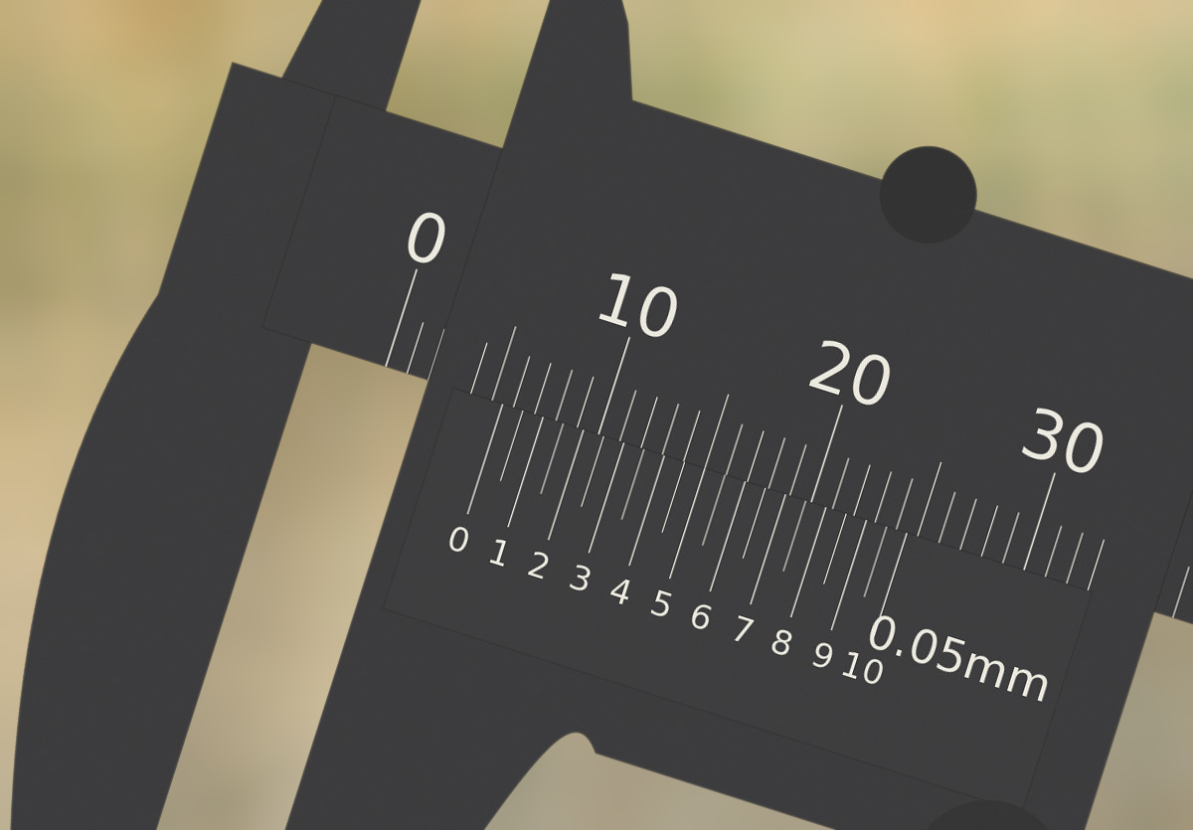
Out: mm 5.50
